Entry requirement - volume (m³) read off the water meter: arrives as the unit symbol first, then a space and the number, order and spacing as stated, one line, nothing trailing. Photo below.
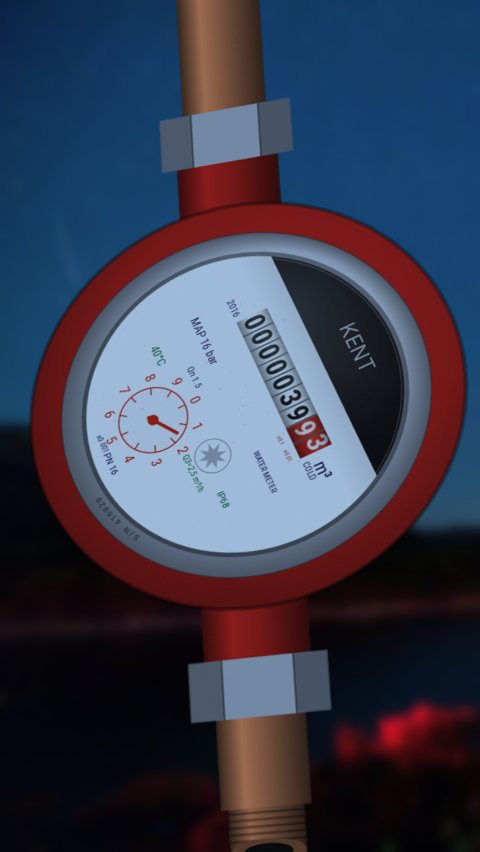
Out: m³ 39.931
